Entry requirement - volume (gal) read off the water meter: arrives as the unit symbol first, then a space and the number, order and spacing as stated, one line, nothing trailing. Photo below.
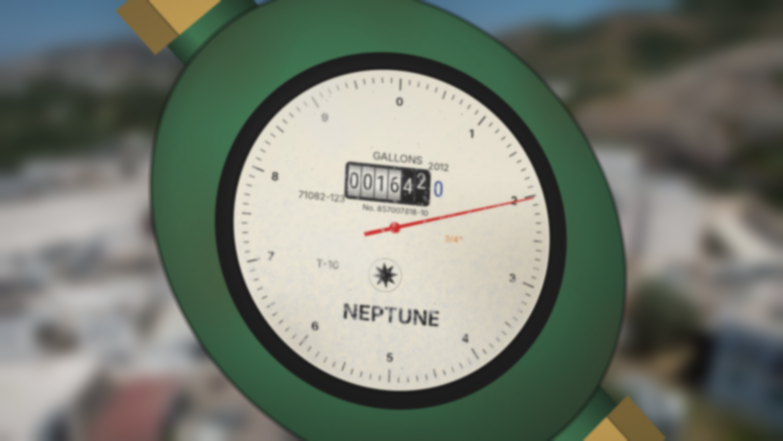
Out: gal 16422.0
